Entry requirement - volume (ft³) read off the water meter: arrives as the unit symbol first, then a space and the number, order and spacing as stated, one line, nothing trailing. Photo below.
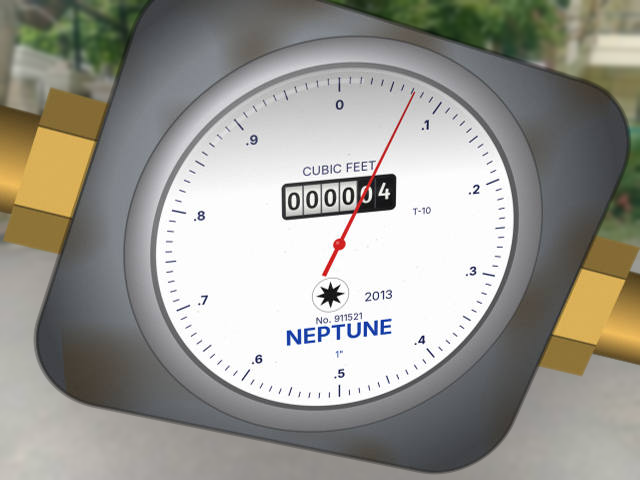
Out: ft³ 4.07
